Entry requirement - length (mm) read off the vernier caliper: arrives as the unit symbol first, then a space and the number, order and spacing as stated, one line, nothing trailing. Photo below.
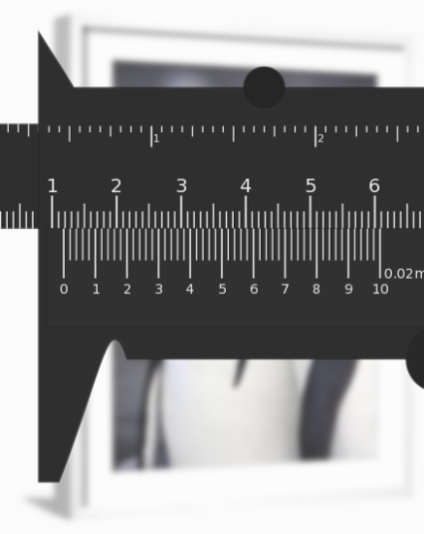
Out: mm 11.8
